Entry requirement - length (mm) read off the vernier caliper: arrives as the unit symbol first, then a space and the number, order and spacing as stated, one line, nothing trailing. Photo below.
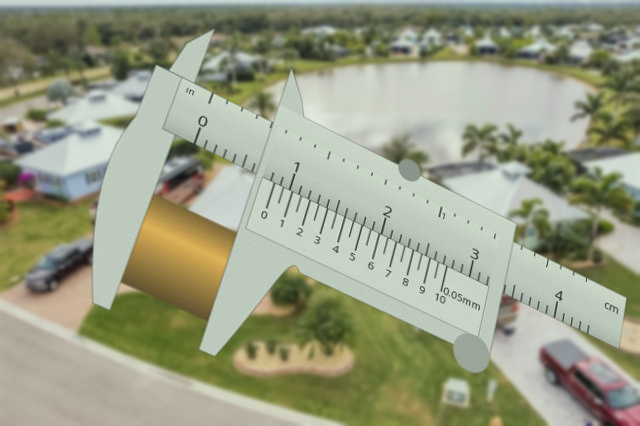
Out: mm 8.4
